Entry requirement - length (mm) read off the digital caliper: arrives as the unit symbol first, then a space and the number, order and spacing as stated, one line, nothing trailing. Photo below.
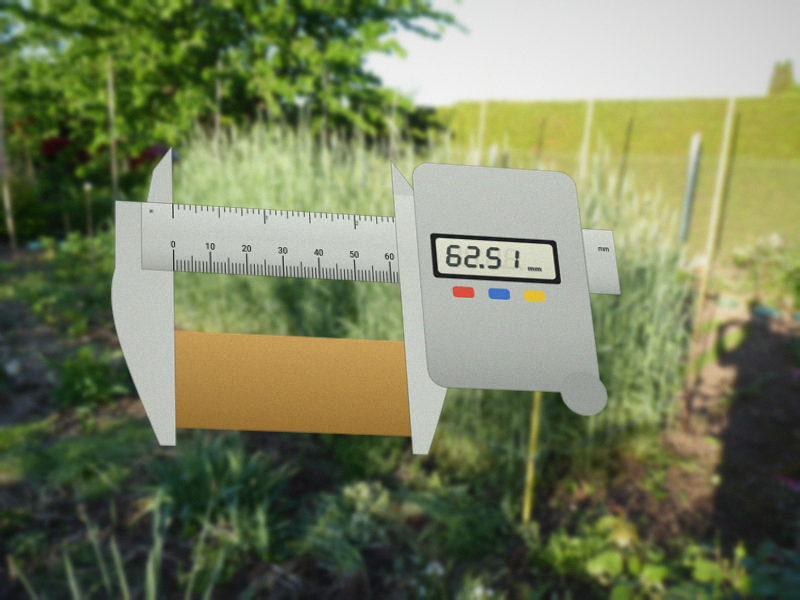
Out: mm 62.51
